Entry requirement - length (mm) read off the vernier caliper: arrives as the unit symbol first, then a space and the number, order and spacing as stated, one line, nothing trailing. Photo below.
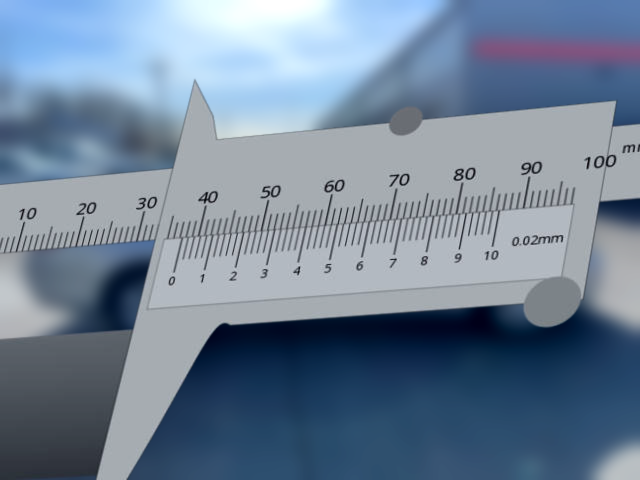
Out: mm 37.4
